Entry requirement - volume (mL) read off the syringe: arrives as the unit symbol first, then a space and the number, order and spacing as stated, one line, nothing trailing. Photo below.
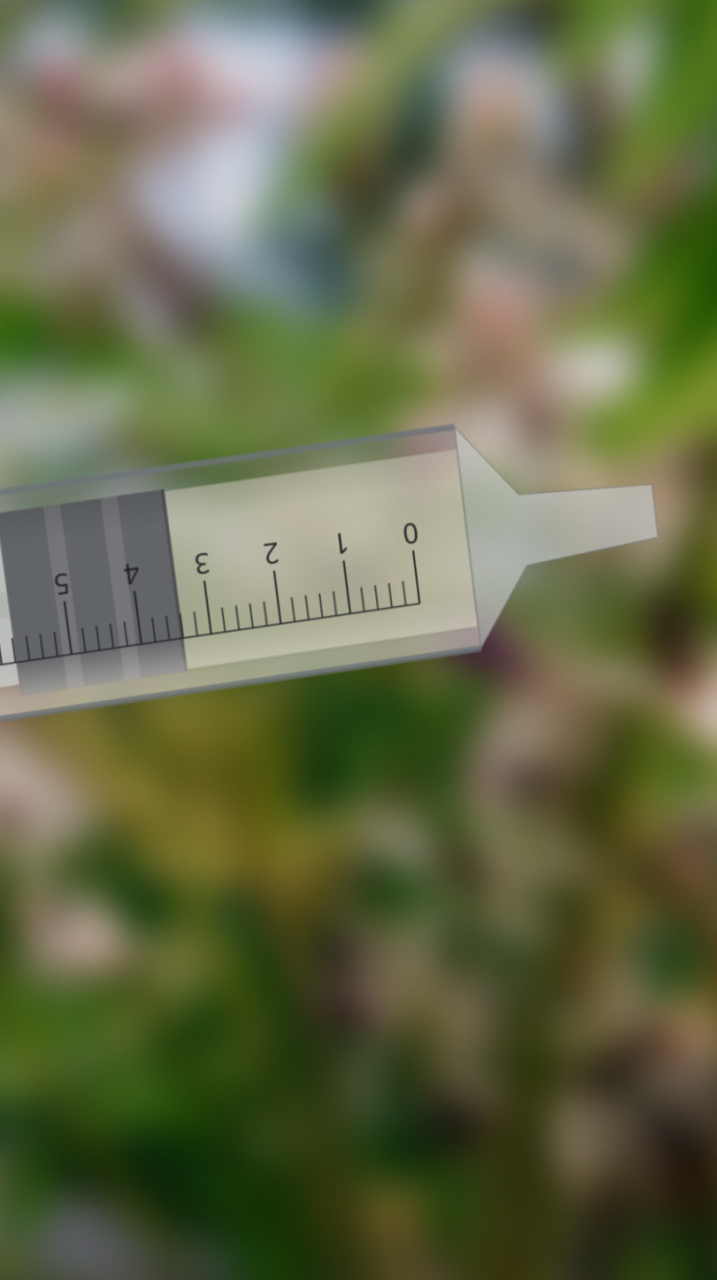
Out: mL 3.4
